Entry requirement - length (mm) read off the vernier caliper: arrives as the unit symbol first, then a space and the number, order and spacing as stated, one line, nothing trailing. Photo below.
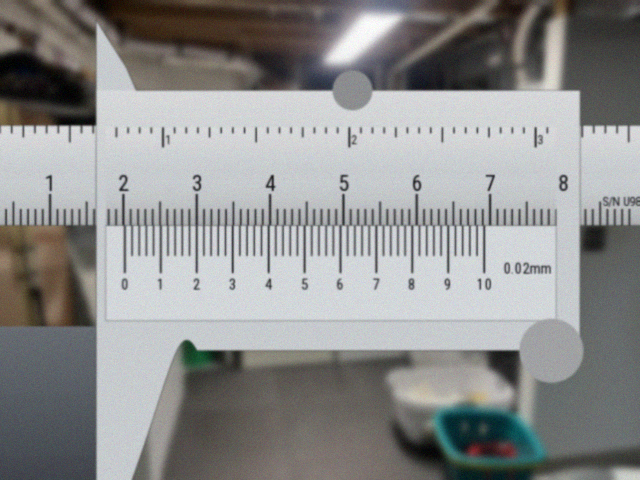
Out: mm 20.2
